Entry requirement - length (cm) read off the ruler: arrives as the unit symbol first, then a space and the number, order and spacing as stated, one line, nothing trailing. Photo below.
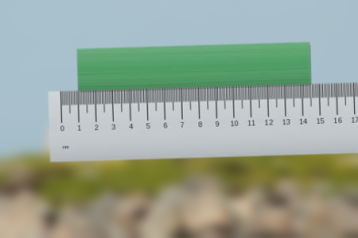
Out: cm 13.5
